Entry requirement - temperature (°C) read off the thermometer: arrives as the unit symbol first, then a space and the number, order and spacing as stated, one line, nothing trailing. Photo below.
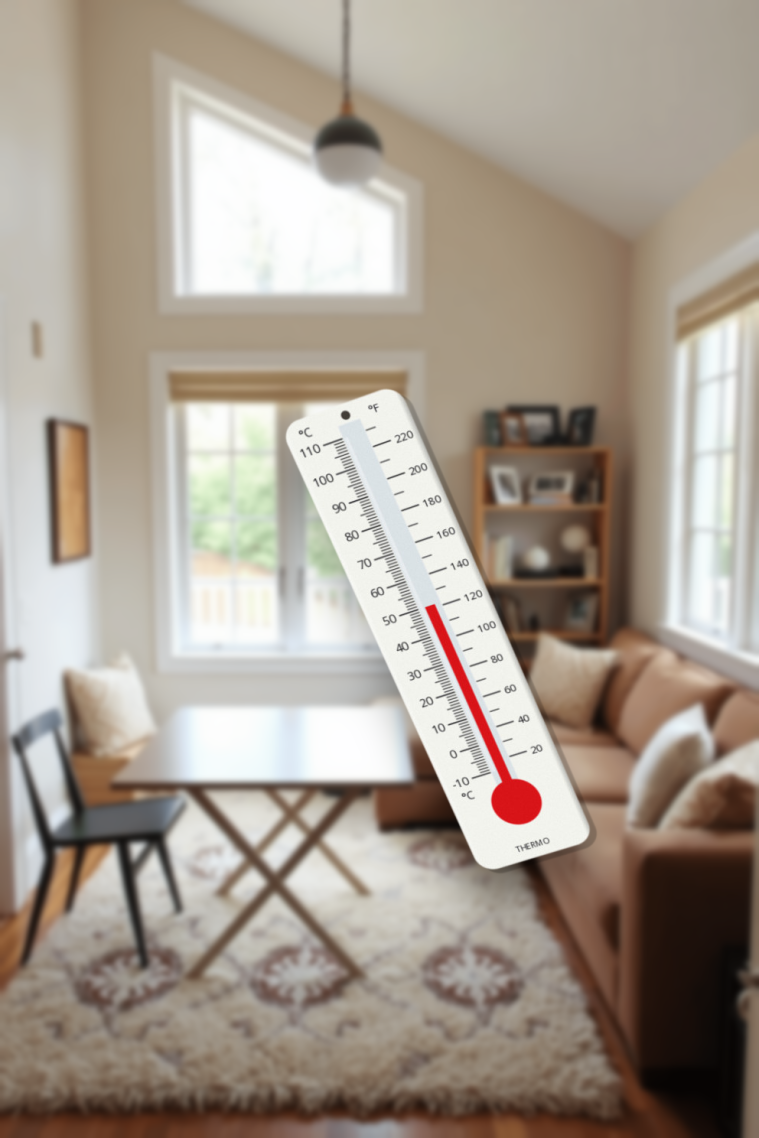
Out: °C 50
